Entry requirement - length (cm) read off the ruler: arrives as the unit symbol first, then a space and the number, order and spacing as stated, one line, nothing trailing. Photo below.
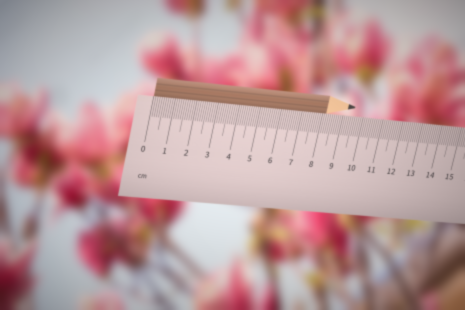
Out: cm 9.5
